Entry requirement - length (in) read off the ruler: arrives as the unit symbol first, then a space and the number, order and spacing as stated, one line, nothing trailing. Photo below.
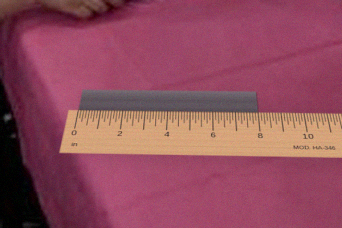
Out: in 8
